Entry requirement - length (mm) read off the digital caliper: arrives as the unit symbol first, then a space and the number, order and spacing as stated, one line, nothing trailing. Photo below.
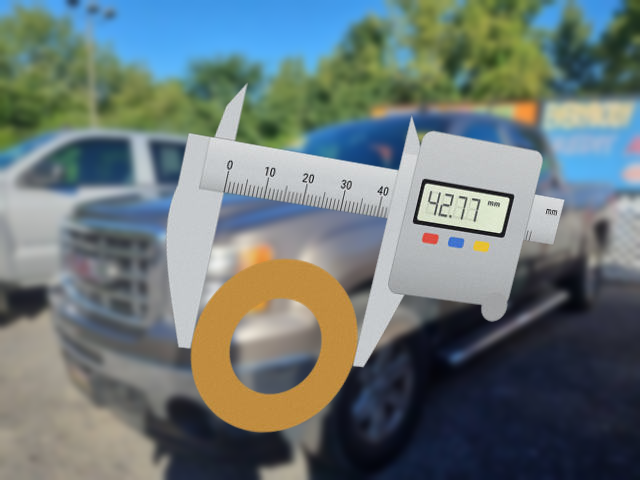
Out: mm 42.77
